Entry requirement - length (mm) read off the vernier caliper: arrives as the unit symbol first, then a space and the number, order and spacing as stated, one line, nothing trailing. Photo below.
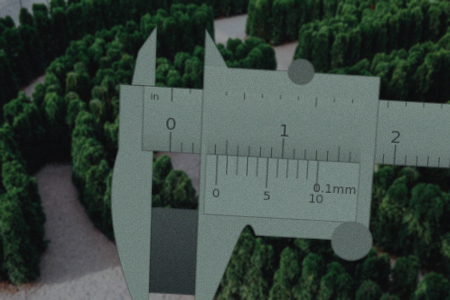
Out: mm 4.2
